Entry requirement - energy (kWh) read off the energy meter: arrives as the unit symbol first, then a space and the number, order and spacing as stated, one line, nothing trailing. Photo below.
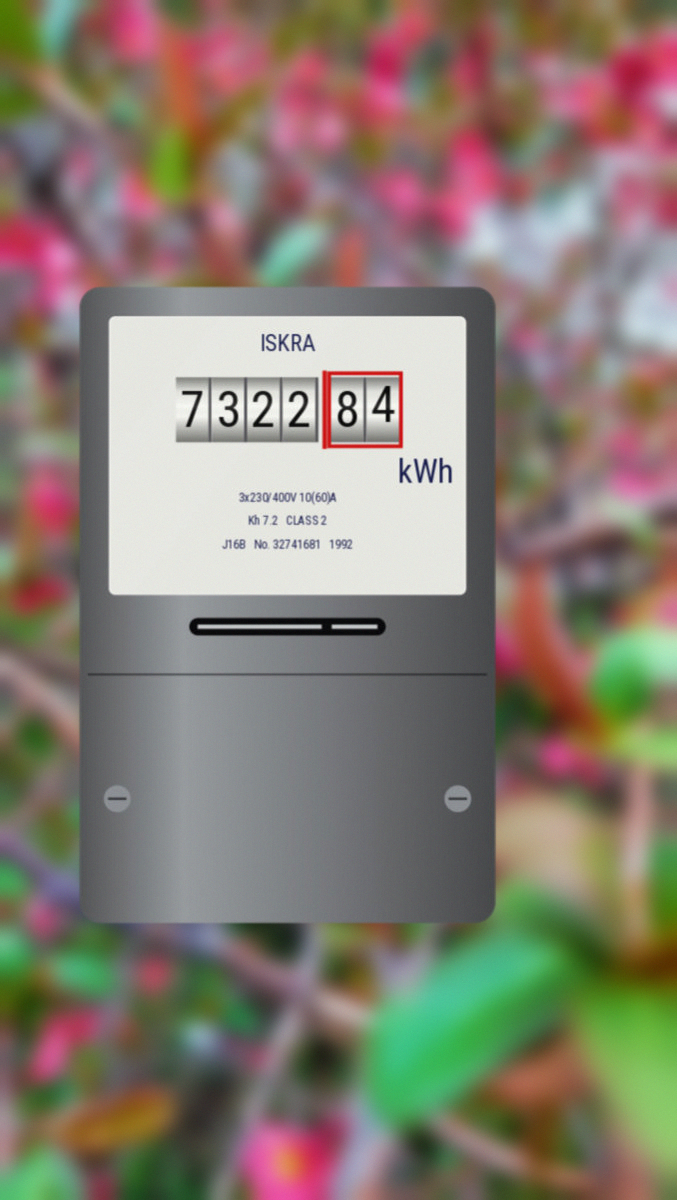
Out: kWh 7322.84
